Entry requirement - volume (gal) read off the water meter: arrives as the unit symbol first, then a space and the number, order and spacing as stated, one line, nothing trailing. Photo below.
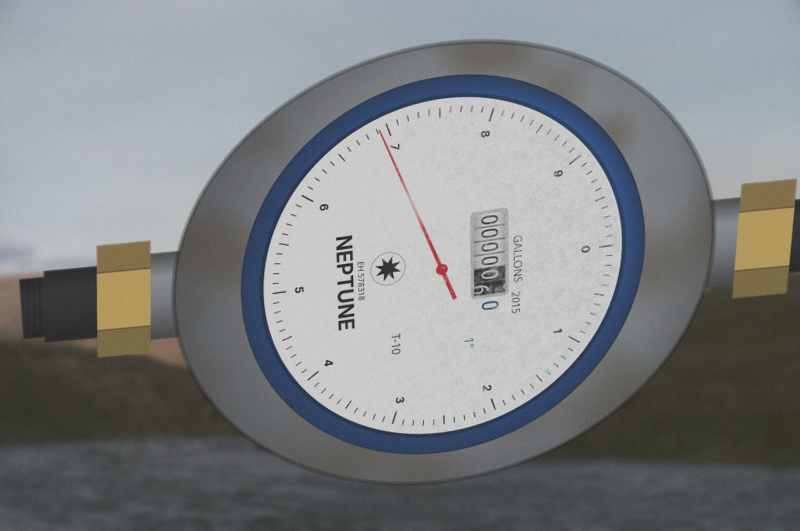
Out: gal 56.9
